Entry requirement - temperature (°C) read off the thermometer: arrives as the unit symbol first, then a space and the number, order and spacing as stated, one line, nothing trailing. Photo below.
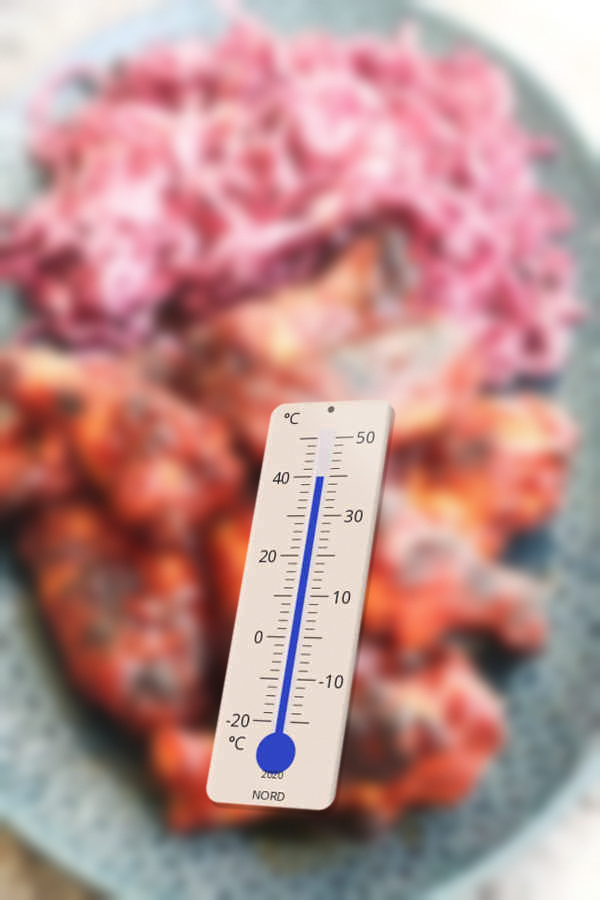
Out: °C 40
